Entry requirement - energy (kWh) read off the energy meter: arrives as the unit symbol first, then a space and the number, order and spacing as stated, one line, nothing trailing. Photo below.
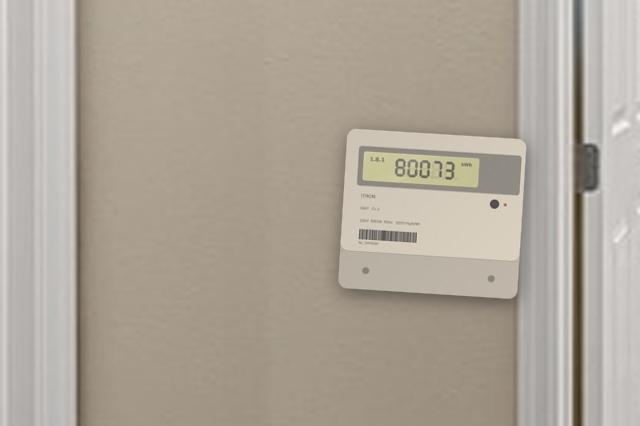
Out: kWh 80073
